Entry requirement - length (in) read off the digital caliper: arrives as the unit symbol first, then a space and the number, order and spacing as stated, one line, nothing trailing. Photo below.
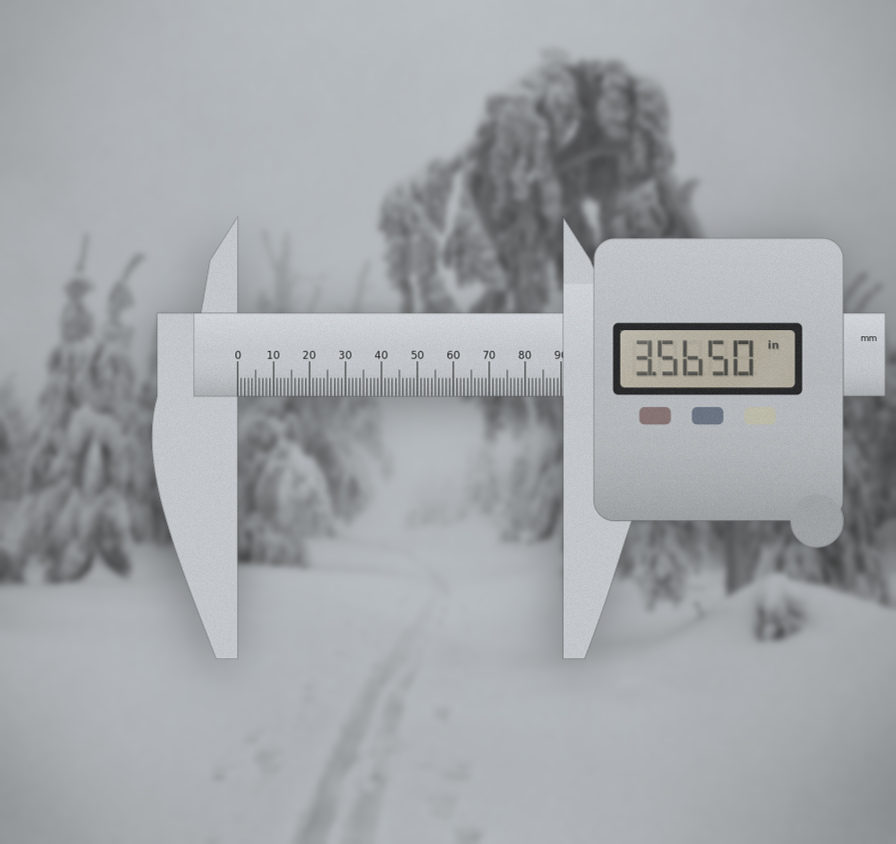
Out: in 3.5650
